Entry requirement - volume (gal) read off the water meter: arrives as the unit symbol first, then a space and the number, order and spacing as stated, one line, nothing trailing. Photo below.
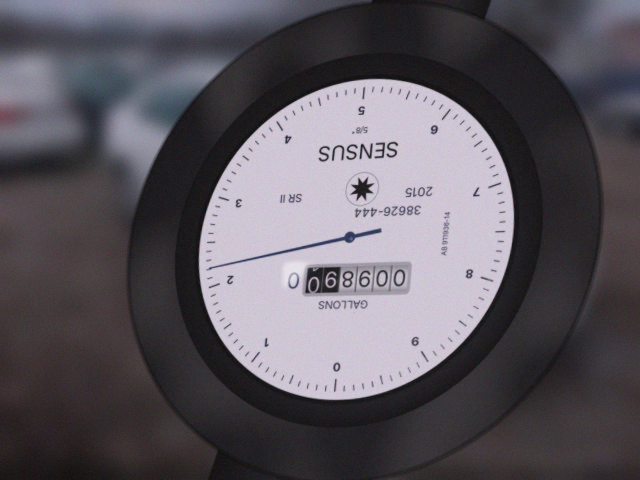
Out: gal 98902.2
